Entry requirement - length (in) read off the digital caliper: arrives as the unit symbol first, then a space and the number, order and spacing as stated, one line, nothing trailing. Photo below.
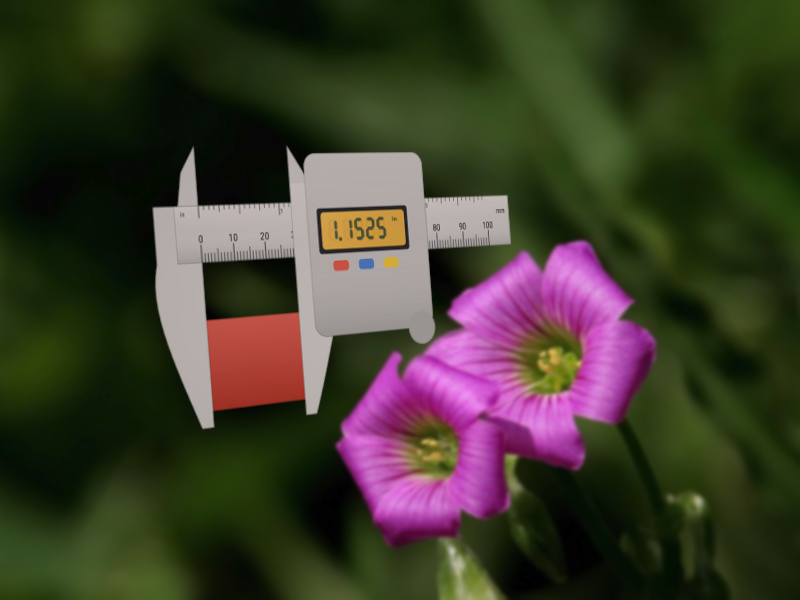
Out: in 1.1525
